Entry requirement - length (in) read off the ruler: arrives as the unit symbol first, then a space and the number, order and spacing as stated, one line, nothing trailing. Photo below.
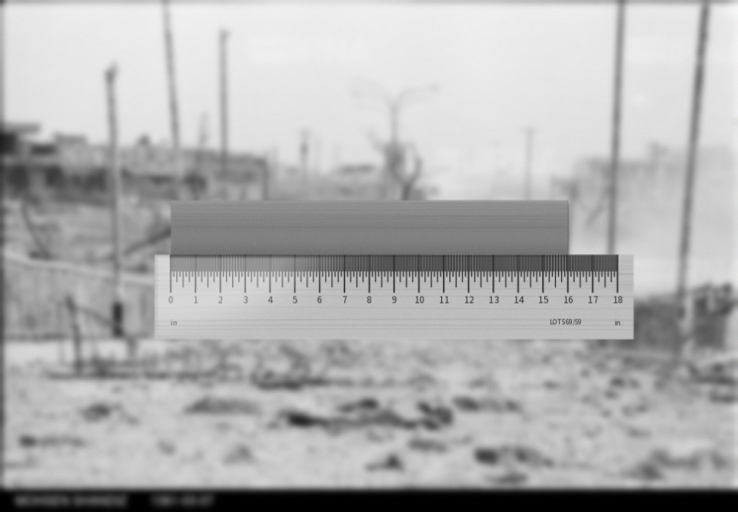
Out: in 16
